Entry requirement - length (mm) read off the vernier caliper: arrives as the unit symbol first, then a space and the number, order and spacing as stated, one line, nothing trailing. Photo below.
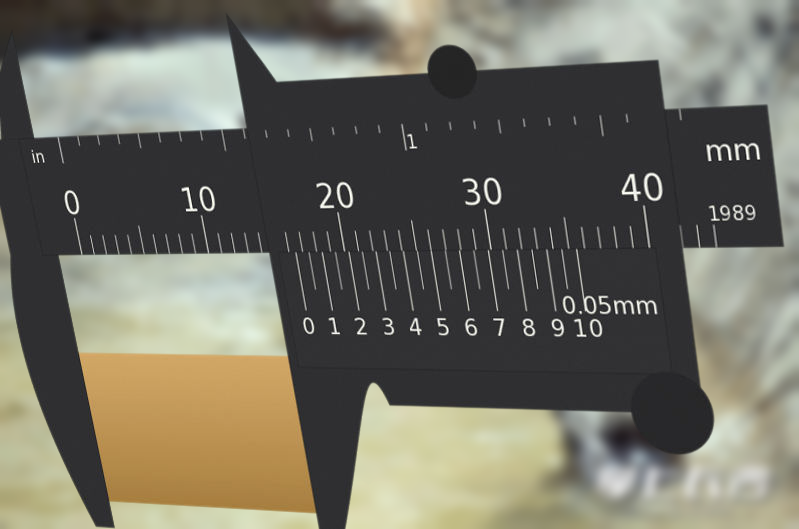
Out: mm 16.5
